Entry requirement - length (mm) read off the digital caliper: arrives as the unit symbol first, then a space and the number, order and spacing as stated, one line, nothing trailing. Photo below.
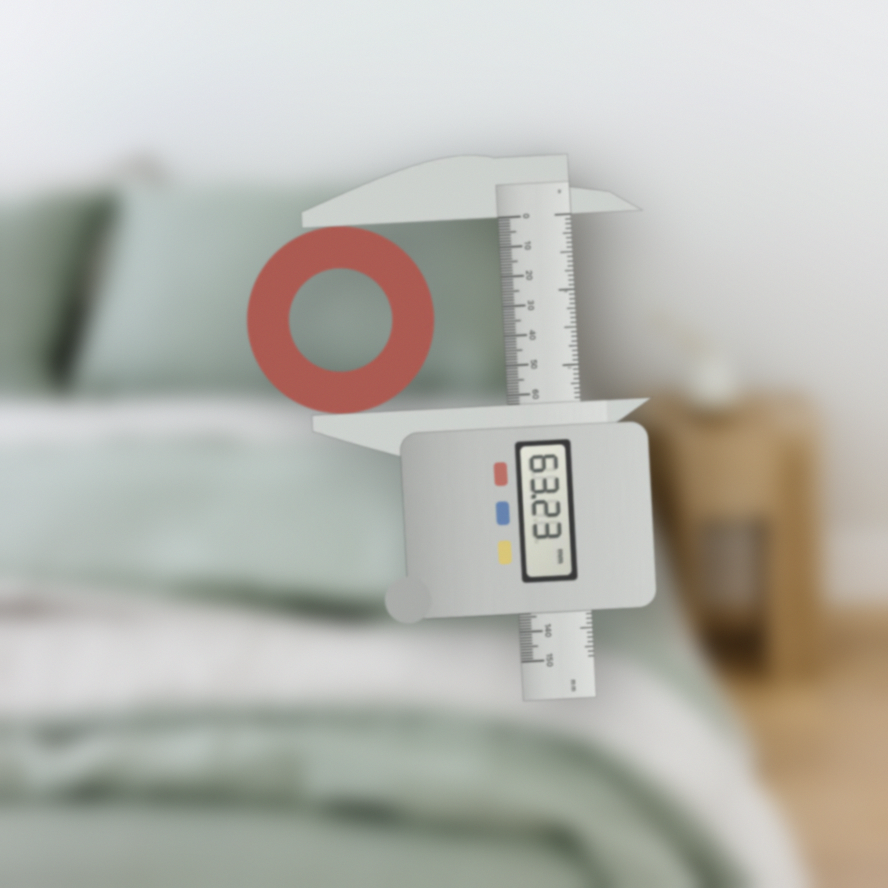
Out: mm 63.23
